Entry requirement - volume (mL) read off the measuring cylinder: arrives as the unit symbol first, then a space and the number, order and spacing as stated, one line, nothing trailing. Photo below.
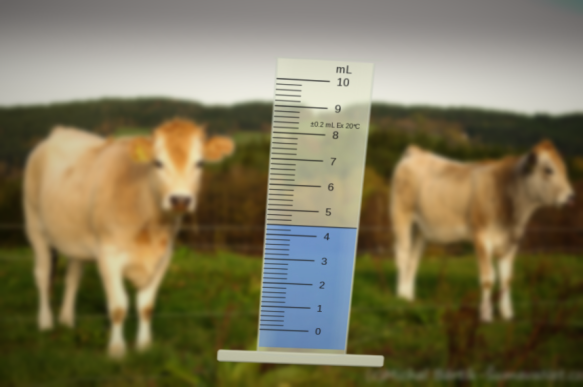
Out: mL 4.4
